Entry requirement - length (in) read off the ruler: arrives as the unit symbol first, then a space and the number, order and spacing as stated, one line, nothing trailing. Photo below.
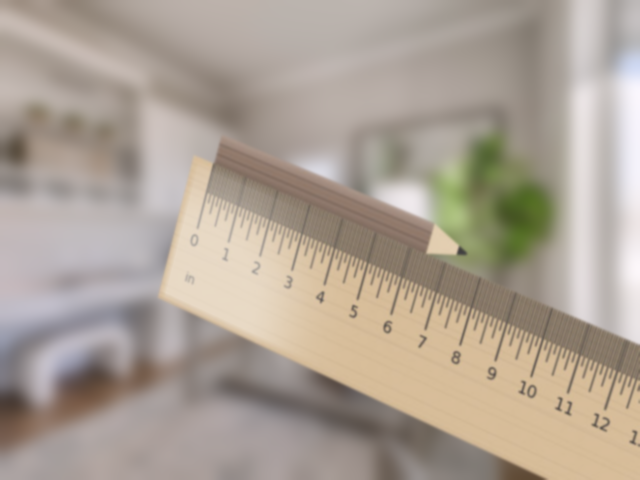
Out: in 7.5
